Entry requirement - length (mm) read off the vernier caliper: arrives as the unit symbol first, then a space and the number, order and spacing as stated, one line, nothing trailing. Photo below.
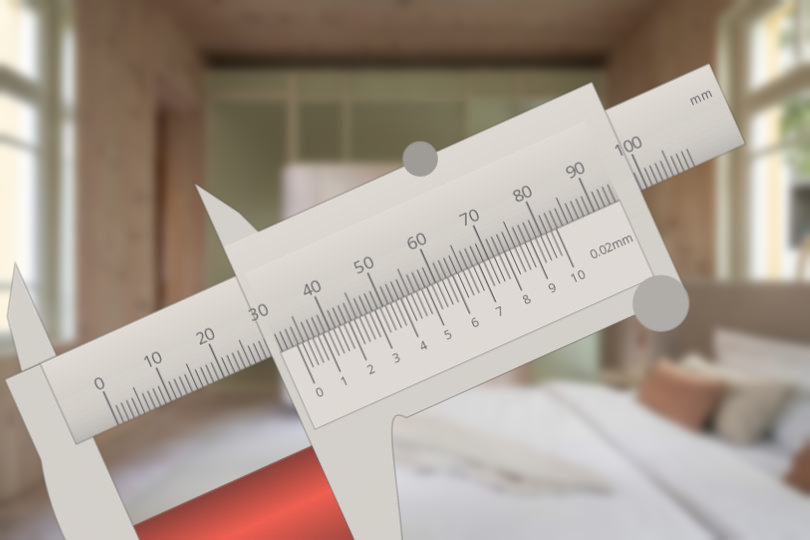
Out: mm 33.8
